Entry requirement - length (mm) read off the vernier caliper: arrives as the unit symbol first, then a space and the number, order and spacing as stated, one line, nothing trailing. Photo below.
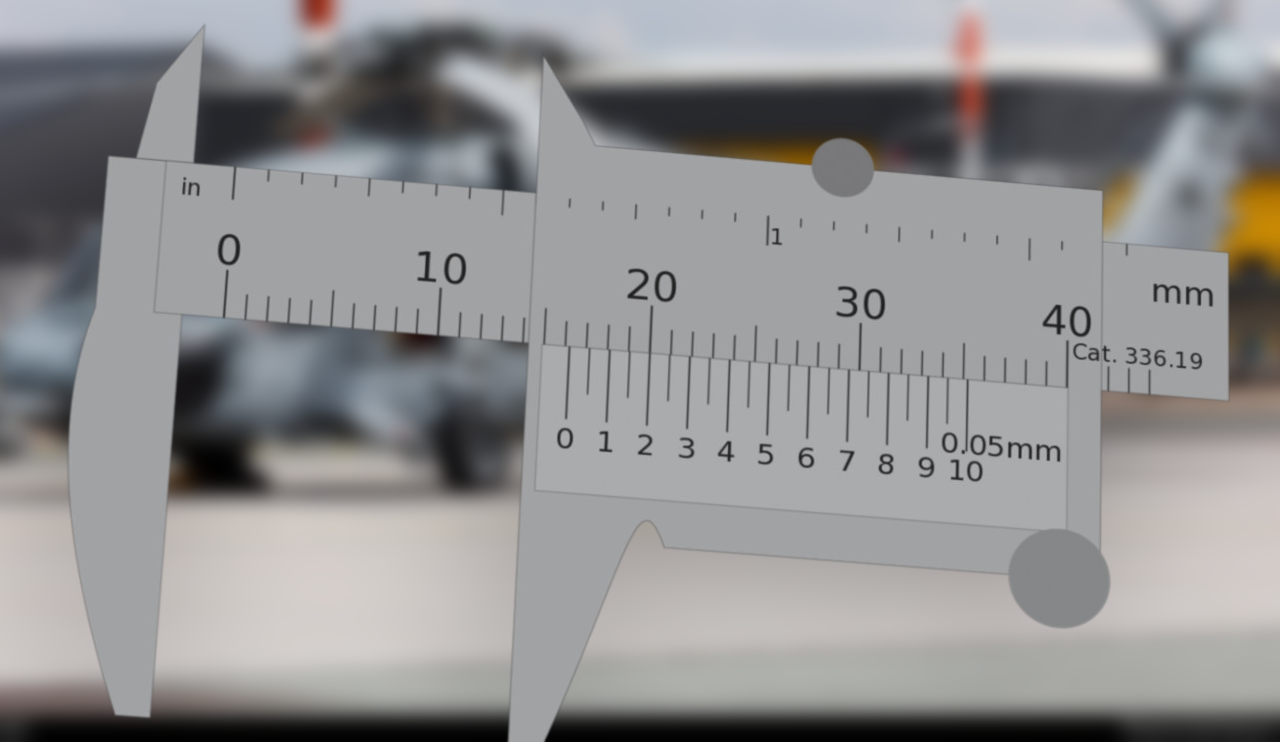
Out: mm 16.2
